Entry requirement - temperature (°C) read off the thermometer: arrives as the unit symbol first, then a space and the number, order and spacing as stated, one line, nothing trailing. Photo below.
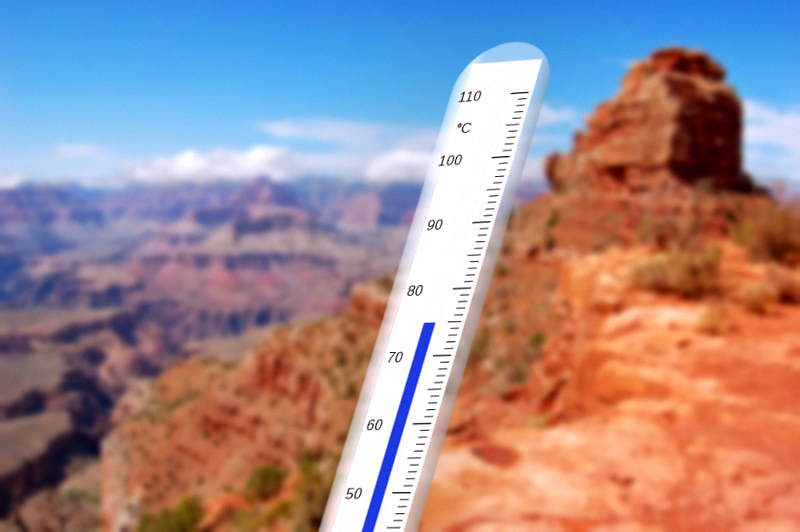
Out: °C 75
